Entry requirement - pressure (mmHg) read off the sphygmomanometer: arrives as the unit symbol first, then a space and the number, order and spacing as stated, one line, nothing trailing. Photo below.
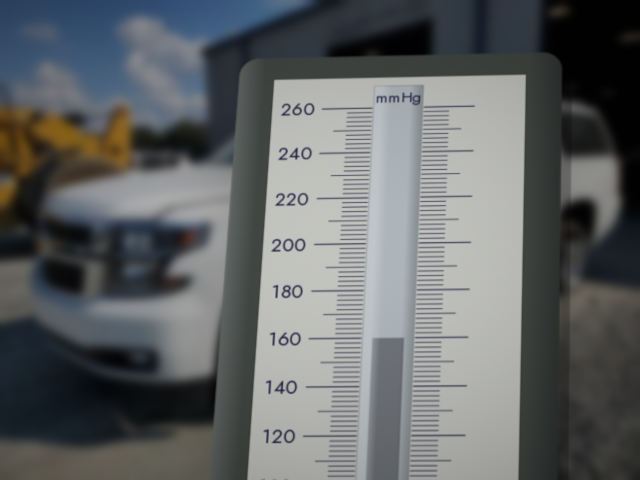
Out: mmHg 160
